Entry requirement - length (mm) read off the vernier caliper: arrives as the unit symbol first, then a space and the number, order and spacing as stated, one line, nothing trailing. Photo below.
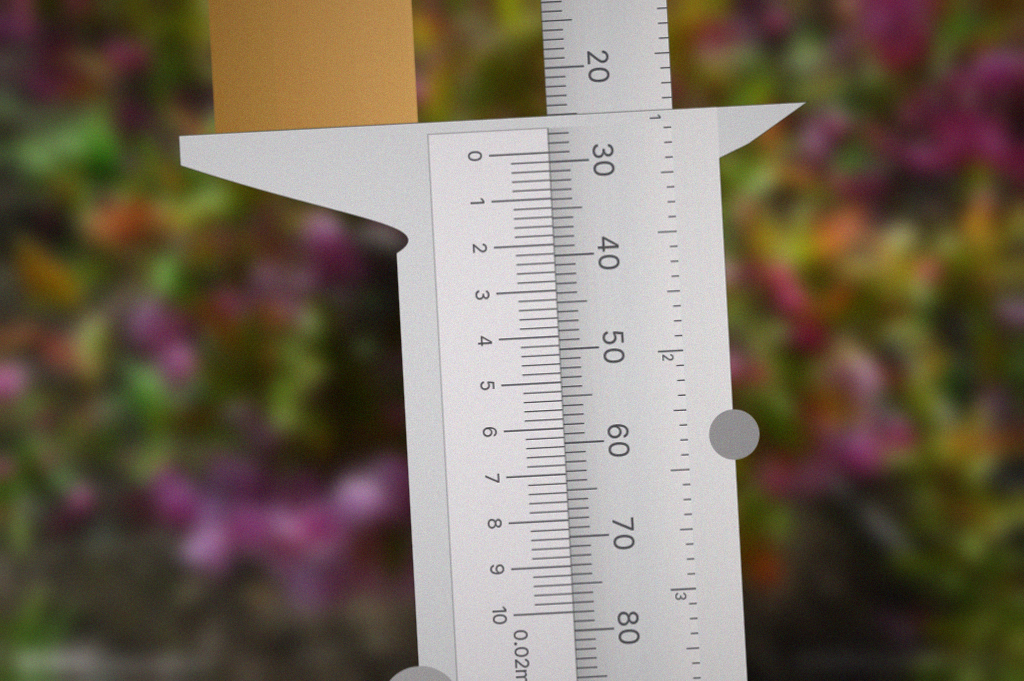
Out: mm 29.0
